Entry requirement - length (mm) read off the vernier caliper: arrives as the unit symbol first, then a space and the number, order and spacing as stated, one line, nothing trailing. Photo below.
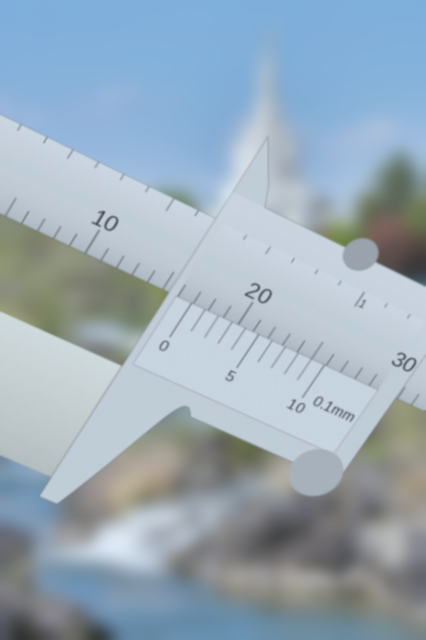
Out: mm 16.9
